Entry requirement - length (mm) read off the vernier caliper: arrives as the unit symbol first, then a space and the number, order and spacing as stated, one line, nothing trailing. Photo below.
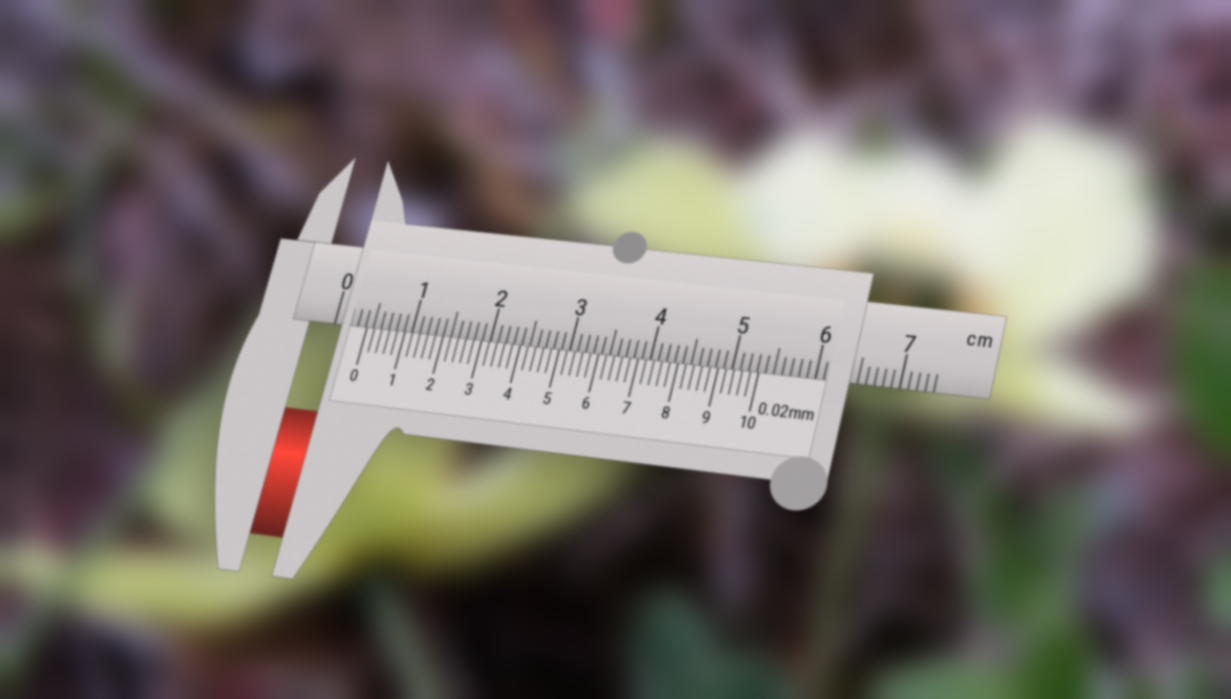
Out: mm 4.2
